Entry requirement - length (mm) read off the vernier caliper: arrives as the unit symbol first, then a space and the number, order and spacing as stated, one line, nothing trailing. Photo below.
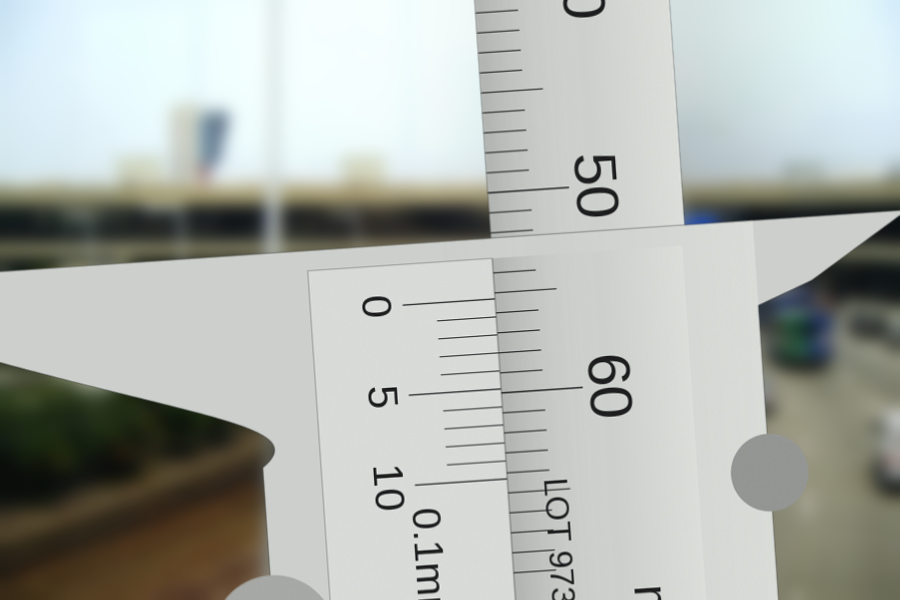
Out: mm 55.3
